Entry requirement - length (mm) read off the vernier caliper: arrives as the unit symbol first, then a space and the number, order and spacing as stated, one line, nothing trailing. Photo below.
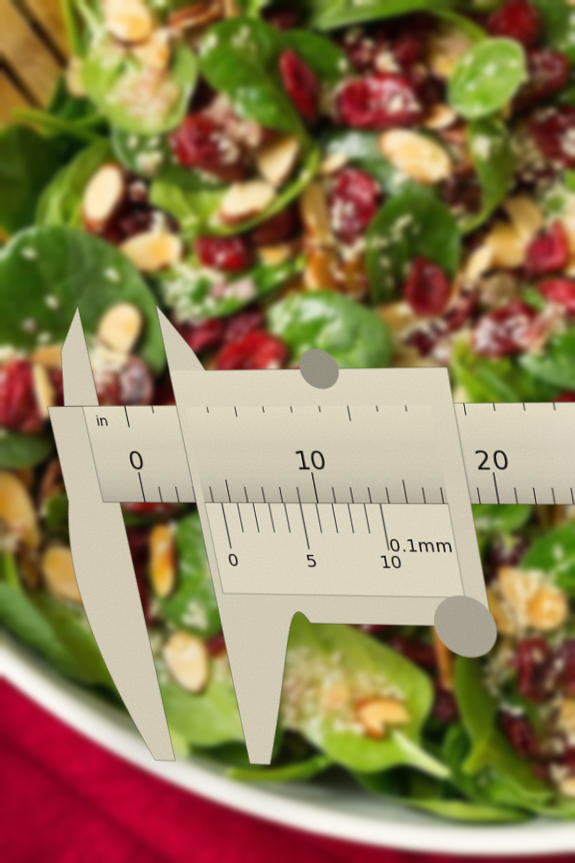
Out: mm 4.5
